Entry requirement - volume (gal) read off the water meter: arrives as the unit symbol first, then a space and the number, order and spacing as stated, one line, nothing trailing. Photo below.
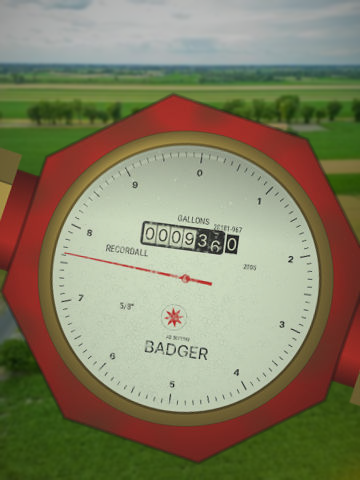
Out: gal 9357.6
